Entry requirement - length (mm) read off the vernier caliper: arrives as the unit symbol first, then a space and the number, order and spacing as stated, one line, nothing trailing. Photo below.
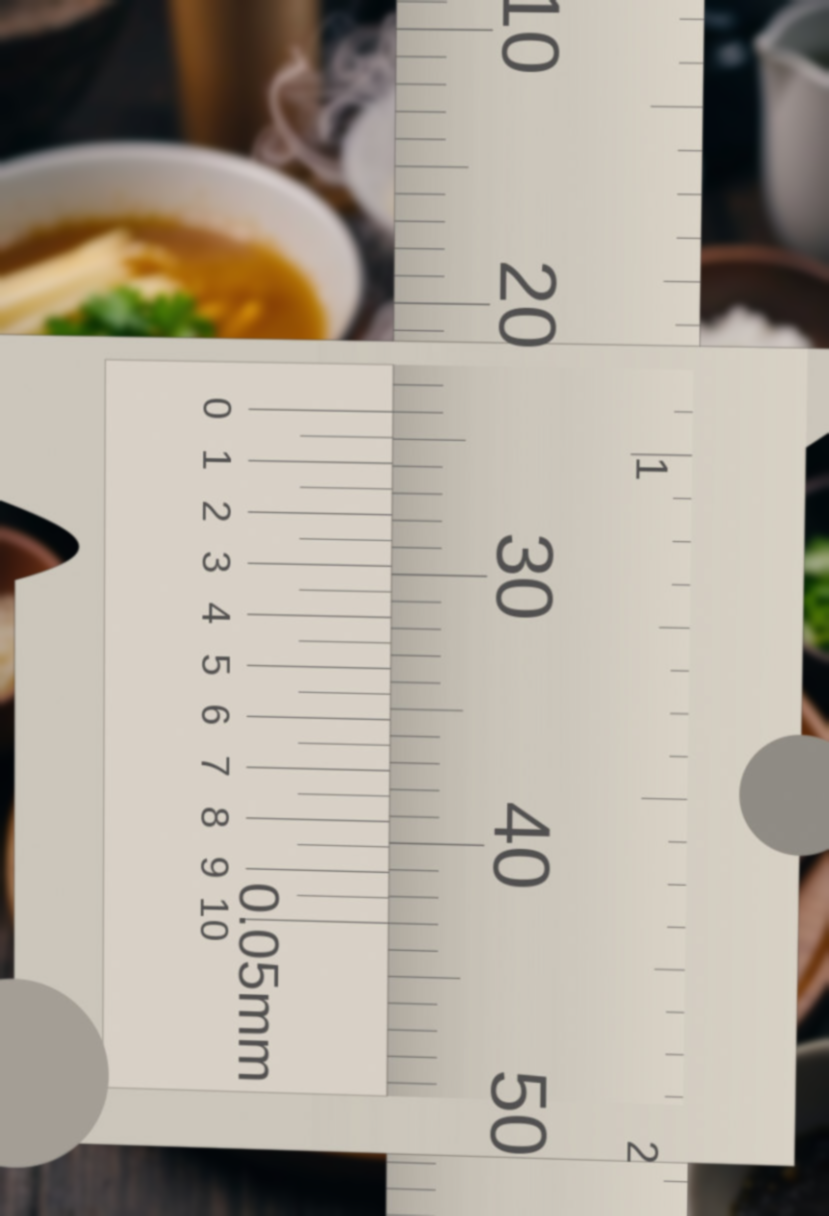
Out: mm 24.0
